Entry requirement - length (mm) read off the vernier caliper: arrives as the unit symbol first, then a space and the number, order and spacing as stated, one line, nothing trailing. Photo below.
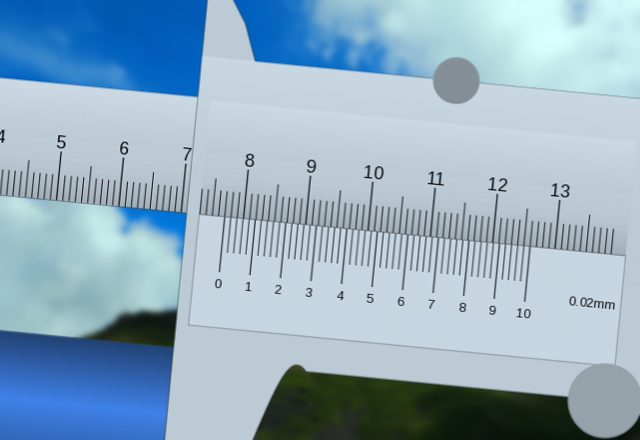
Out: mm 77.0
